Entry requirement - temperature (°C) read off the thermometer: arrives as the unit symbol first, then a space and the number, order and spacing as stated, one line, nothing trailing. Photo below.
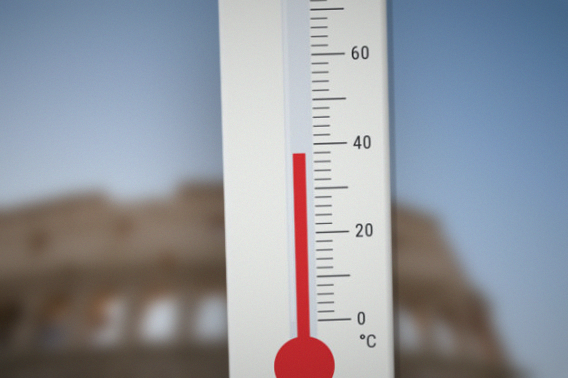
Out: °C 38
